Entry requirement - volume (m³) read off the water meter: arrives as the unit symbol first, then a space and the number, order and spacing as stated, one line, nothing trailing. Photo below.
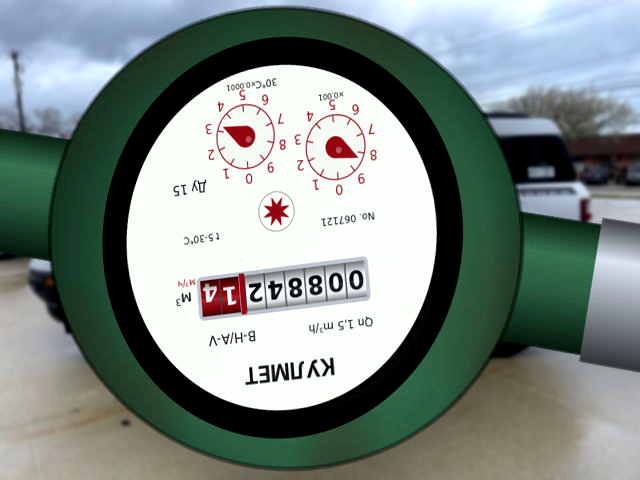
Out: m³ 8842.1383
